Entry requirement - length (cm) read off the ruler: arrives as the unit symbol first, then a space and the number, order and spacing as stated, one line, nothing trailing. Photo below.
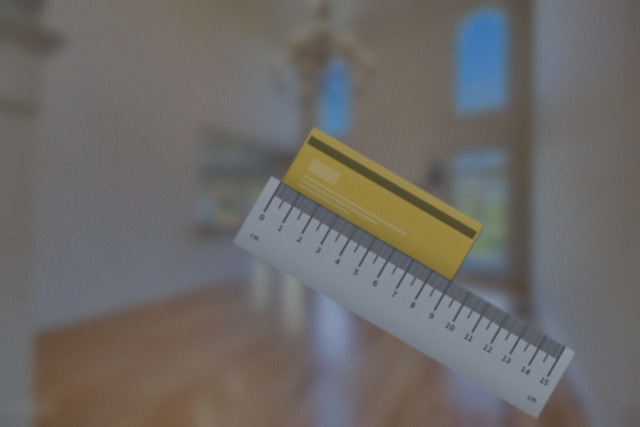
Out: cm 9
